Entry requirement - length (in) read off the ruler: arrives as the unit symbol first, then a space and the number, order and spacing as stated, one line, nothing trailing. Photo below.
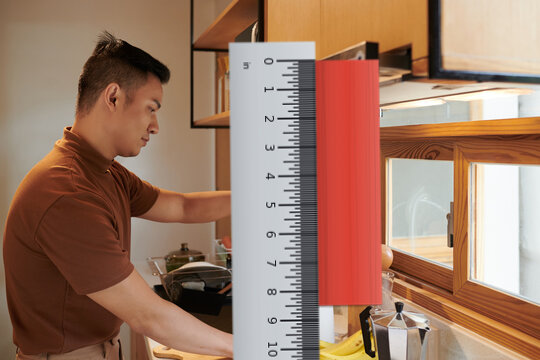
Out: in 8.5
